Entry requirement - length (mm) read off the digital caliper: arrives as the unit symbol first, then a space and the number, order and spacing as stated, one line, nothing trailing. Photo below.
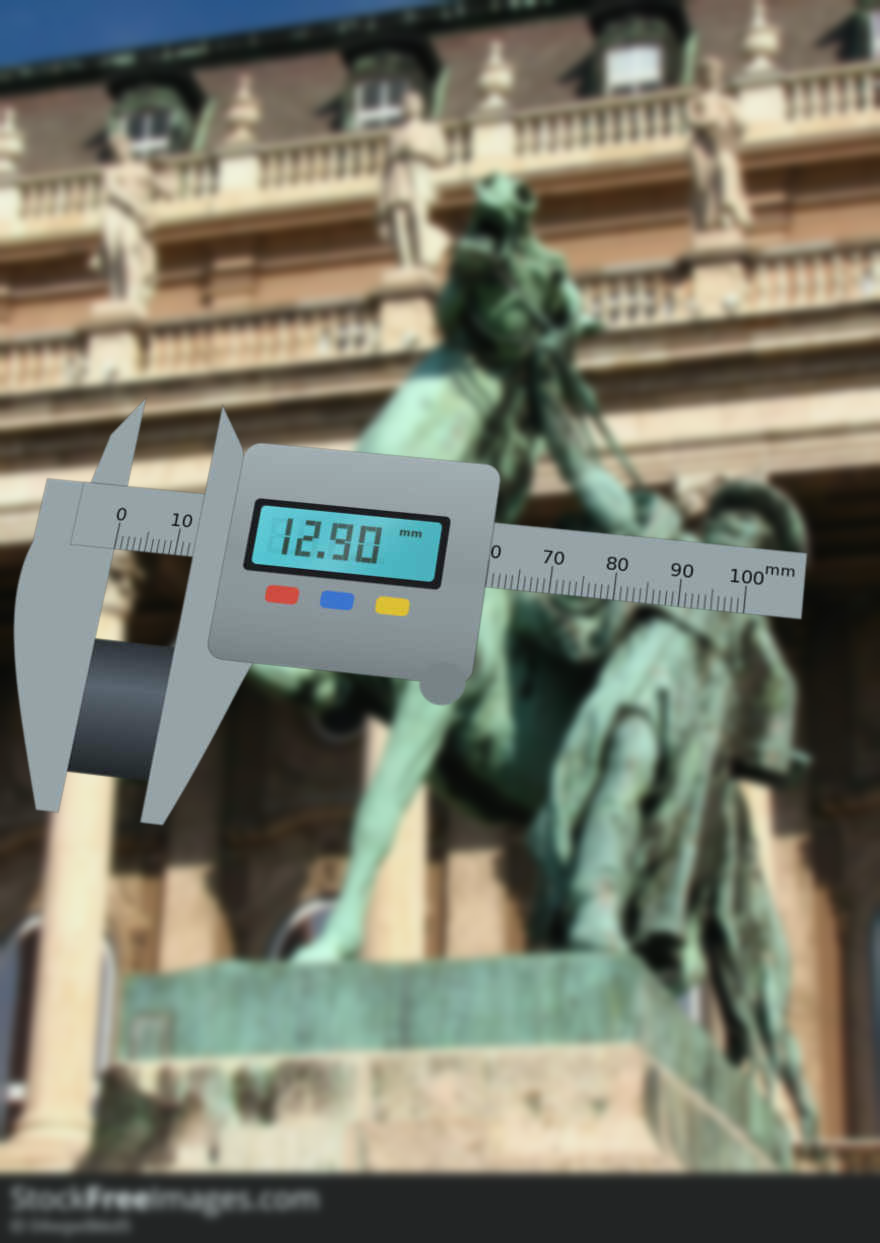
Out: mm 12.90
